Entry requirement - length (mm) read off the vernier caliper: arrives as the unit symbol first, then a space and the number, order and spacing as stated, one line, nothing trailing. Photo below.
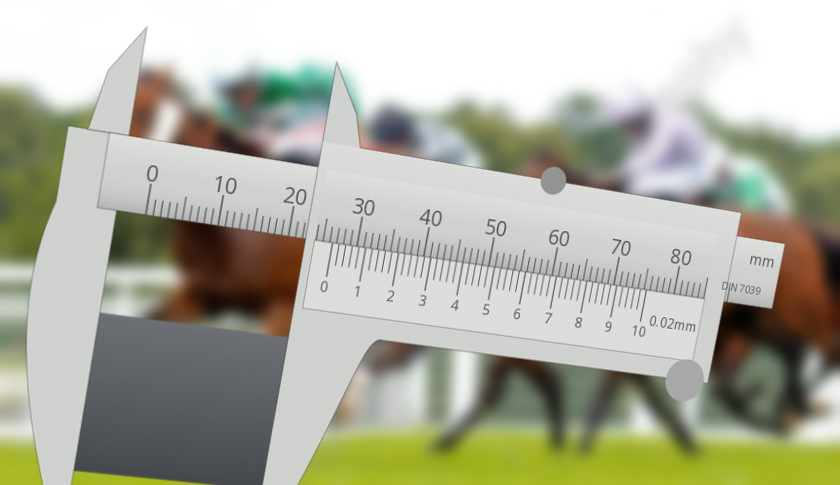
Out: mm 26.4
